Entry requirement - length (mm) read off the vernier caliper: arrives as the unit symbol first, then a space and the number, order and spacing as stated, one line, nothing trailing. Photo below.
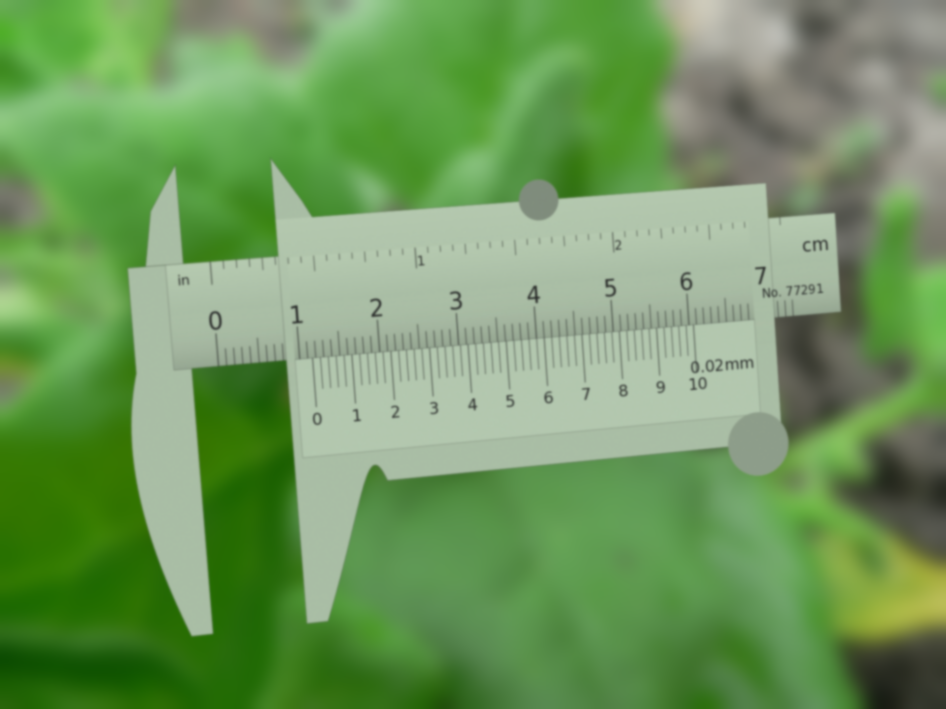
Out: mm 11.6
